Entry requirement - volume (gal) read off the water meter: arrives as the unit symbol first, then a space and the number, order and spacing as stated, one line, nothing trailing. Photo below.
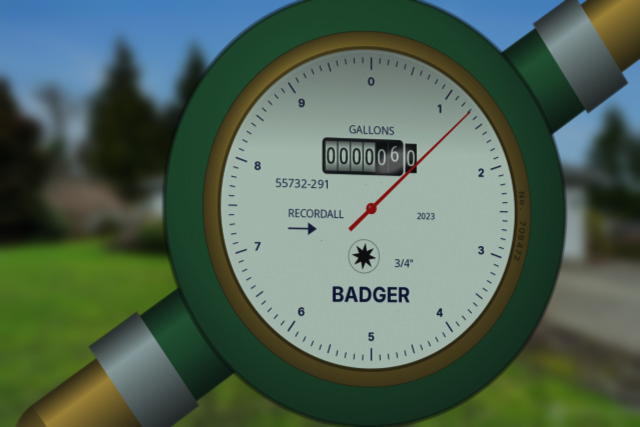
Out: gal 61.3
